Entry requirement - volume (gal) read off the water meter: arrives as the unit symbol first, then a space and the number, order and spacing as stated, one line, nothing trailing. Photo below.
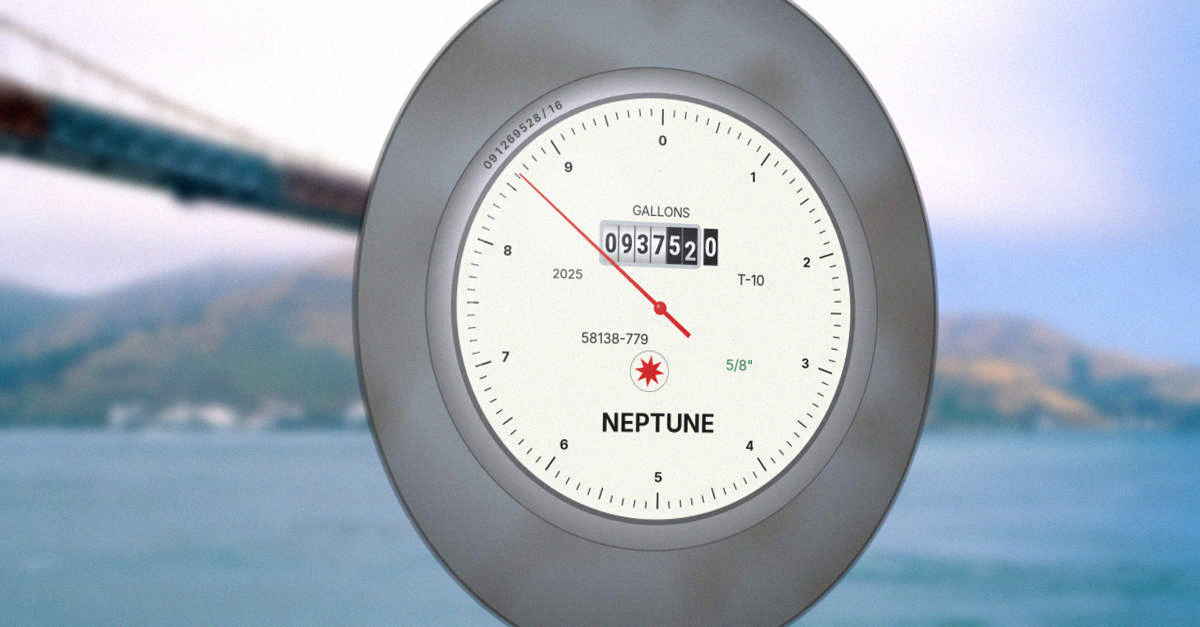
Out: gal 937518.6
